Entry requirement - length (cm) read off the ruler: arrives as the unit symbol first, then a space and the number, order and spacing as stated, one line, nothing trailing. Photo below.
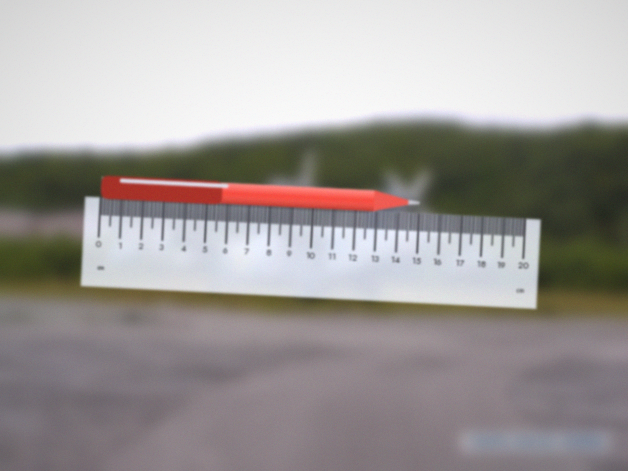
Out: cm 15
